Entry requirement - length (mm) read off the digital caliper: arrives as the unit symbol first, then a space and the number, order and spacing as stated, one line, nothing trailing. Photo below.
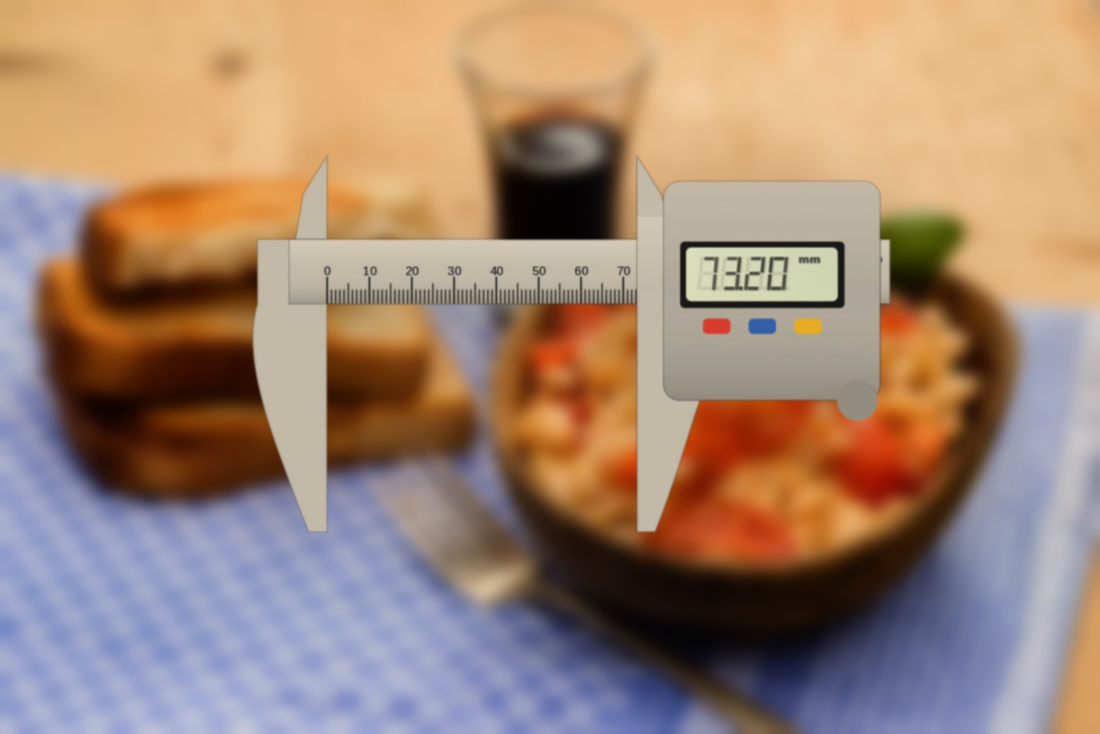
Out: mm 73.20
